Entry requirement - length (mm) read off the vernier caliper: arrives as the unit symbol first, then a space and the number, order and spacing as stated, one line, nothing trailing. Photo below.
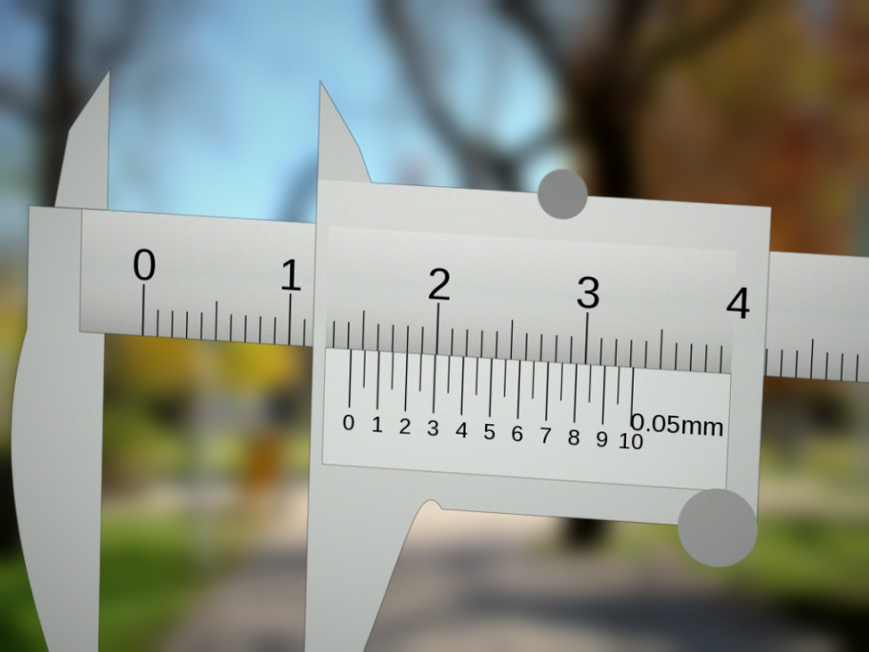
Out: mm 14.2
